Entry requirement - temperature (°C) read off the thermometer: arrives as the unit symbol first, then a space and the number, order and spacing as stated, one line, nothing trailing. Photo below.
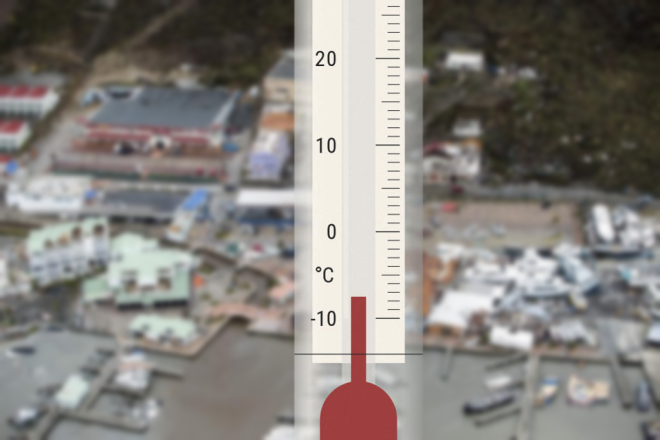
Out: °C -7.5
